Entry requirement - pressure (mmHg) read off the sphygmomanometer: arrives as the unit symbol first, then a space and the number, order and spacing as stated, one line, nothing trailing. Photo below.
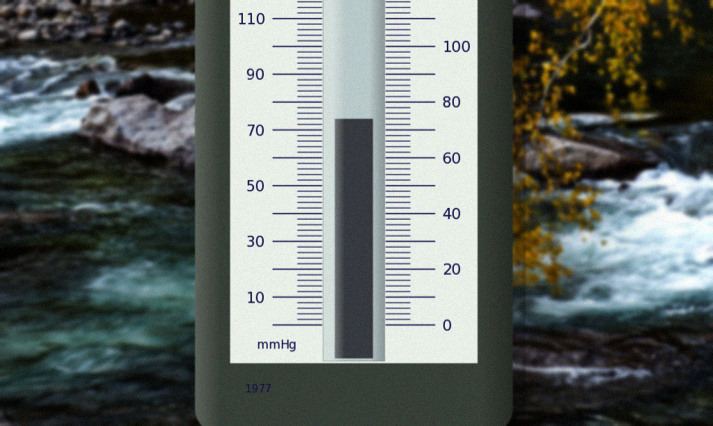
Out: mmHg 74
